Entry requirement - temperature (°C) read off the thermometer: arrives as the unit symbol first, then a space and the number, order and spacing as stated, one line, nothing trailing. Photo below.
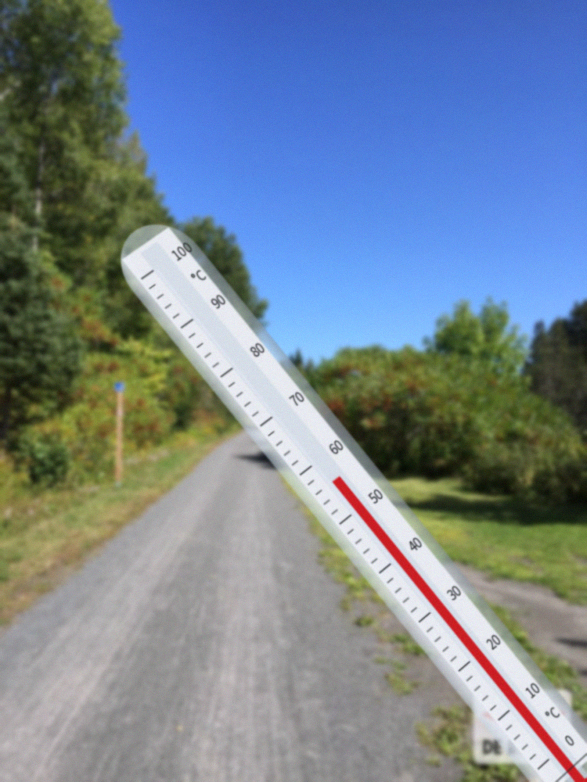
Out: °C 56
